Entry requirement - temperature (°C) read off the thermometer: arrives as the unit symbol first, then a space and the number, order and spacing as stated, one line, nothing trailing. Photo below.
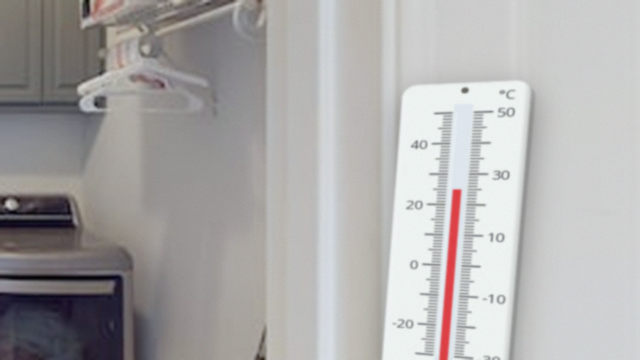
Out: °C 25
